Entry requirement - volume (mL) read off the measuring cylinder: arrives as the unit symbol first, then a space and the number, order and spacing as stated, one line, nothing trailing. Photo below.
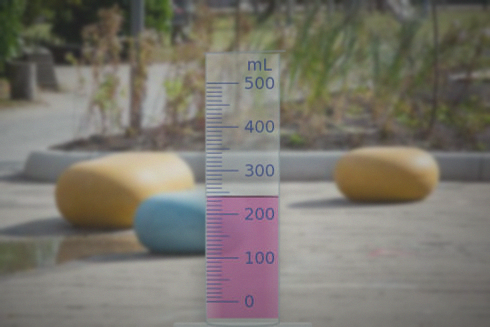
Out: mL 240
